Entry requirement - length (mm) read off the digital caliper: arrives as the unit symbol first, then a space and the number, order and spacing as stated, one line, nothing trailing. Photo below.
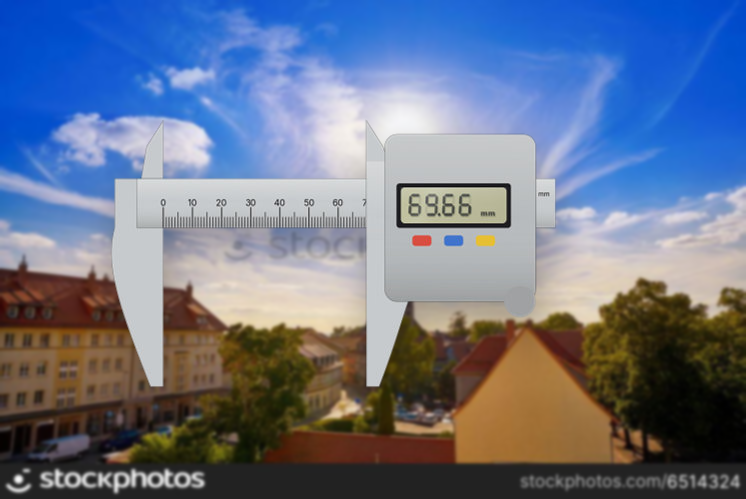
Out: mm 69.66
